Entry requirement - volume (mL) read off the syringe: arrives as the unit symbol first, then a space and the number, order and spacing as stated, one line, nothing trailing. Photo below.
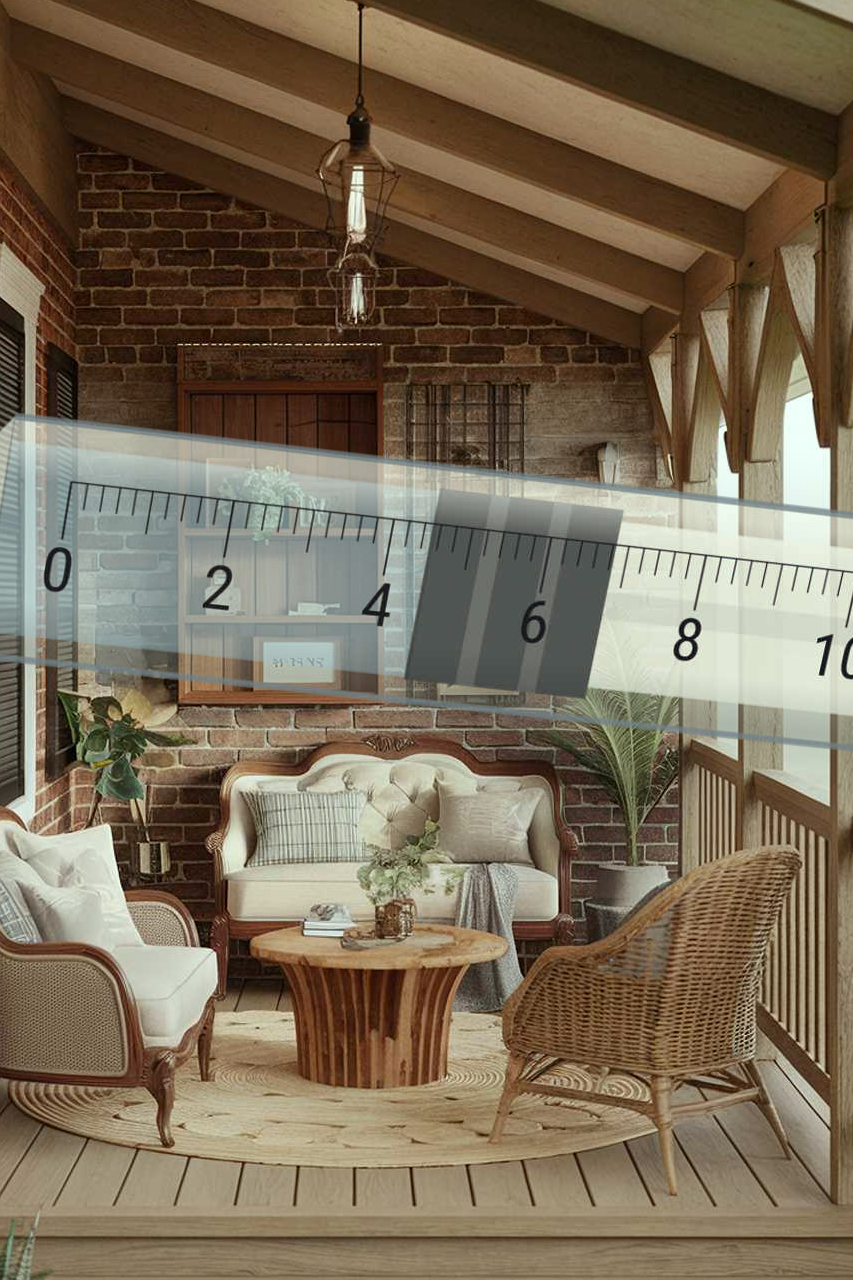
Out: mL 4.5
